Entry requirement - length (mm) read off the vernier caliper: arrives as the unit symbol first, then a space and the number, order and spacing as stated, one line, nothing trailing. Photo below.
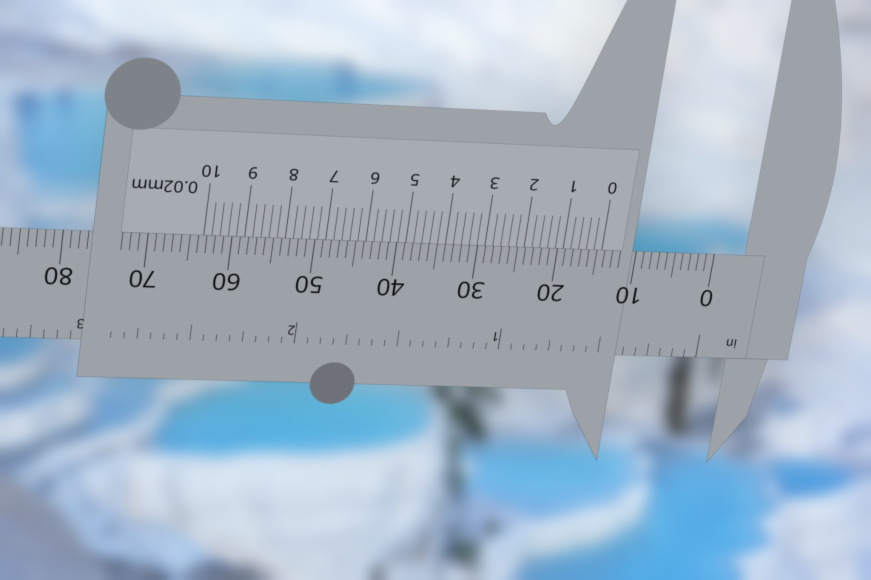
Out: mm 14.4
